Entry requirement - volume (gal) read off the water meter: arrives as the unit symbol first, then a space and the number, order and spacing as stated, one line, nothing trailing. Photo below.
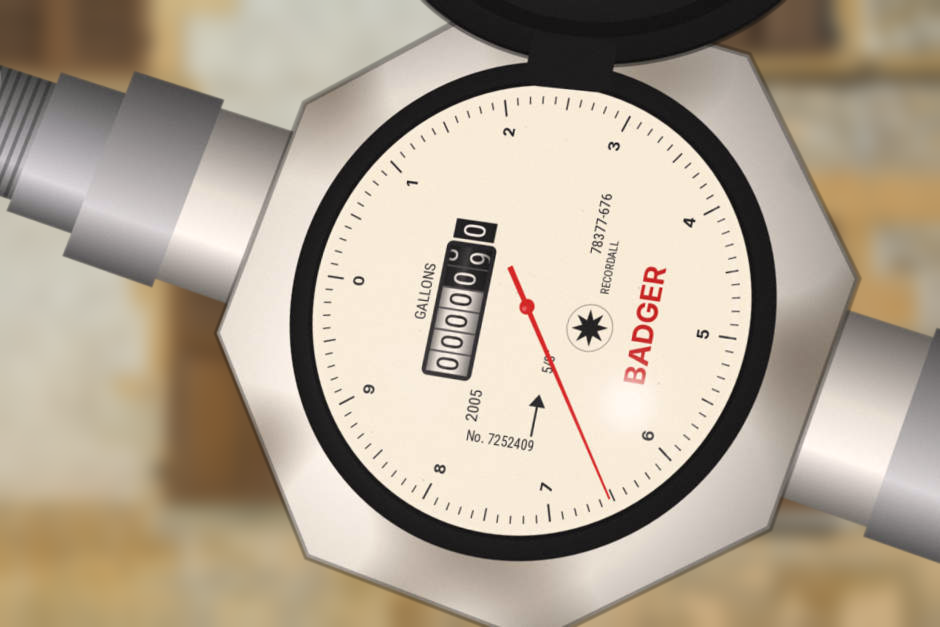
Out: gal 86.5
